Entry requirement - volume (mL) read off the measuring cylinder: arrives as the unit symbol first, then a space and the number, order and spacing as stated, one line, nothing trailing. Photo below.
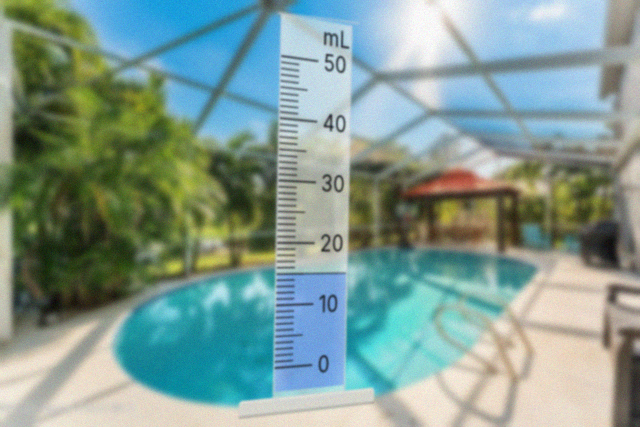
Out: mL 15
